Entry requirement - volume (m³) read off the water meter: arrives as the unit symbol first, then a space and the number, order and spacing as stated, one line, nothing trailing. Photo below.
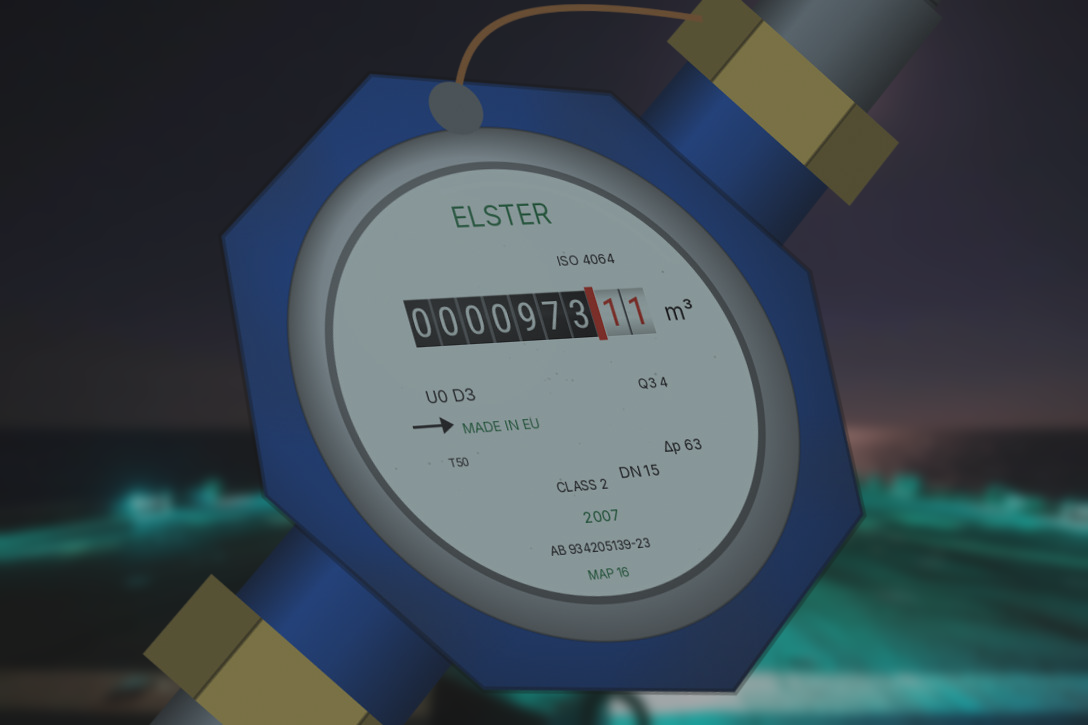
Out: m³ 973.11
